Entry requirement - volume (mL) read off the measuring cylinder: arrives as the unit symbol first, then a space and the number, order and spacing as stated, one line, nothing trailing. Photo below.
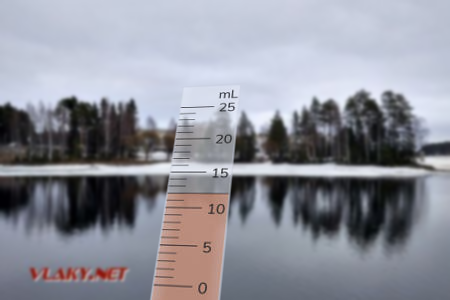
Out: mL 12
